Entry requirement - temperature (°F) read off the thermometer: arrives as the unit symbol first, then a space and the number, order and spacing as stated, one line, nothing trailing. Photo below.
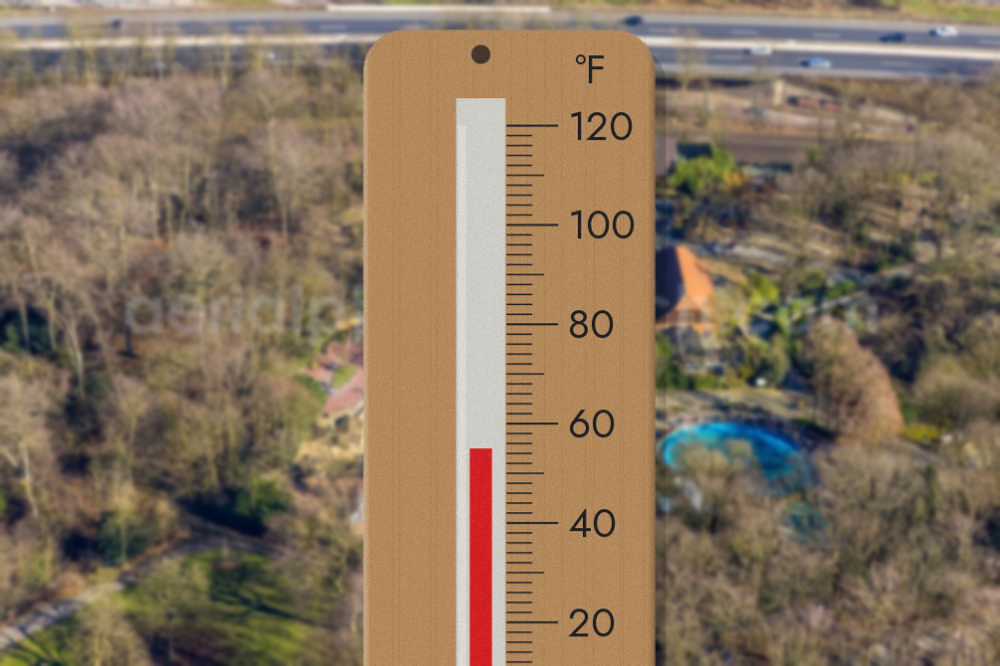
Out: °F 55
